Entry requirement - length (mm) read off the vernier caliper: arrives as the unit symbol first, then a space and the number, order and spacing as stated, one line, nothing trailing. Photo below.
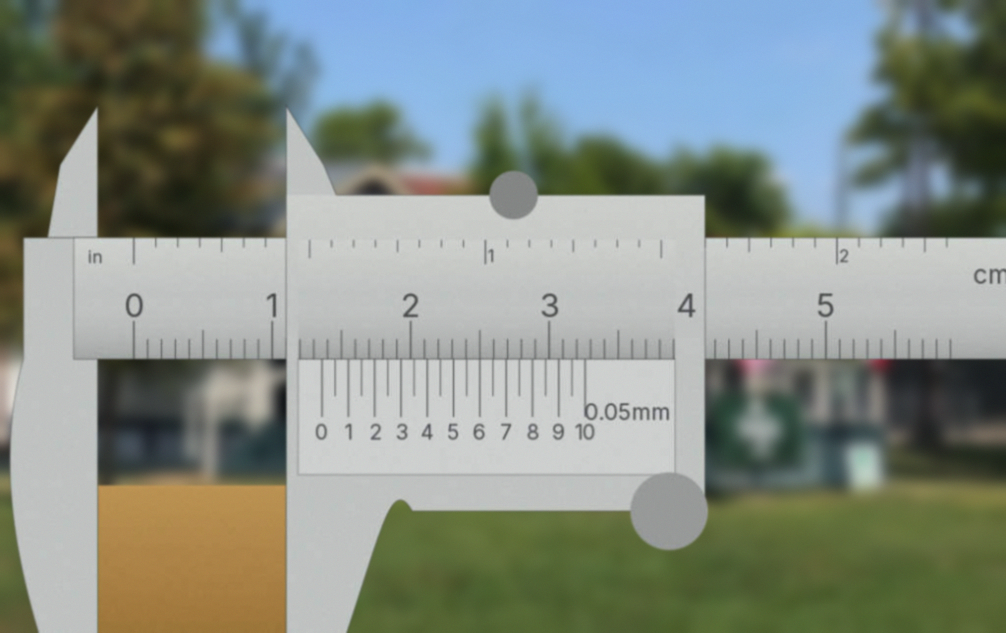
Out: mm 13.6
